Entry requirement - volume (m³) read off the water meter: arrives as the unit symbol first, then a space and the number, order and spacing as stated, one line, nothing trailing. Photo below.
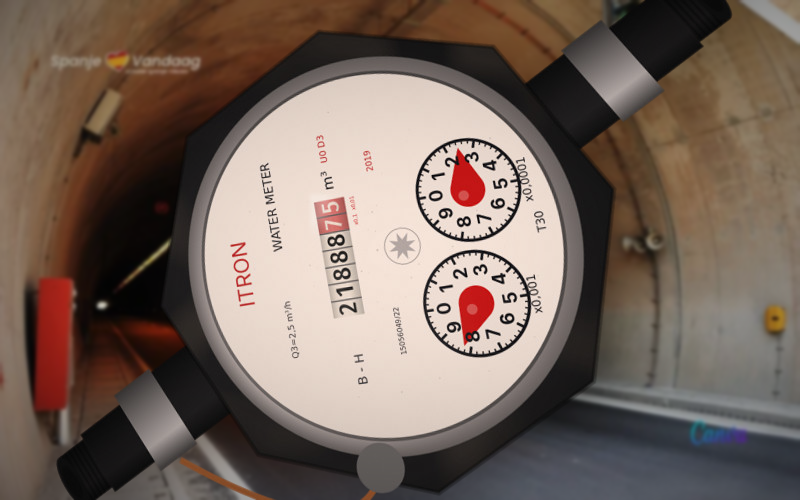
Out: m³ 21888.7582
